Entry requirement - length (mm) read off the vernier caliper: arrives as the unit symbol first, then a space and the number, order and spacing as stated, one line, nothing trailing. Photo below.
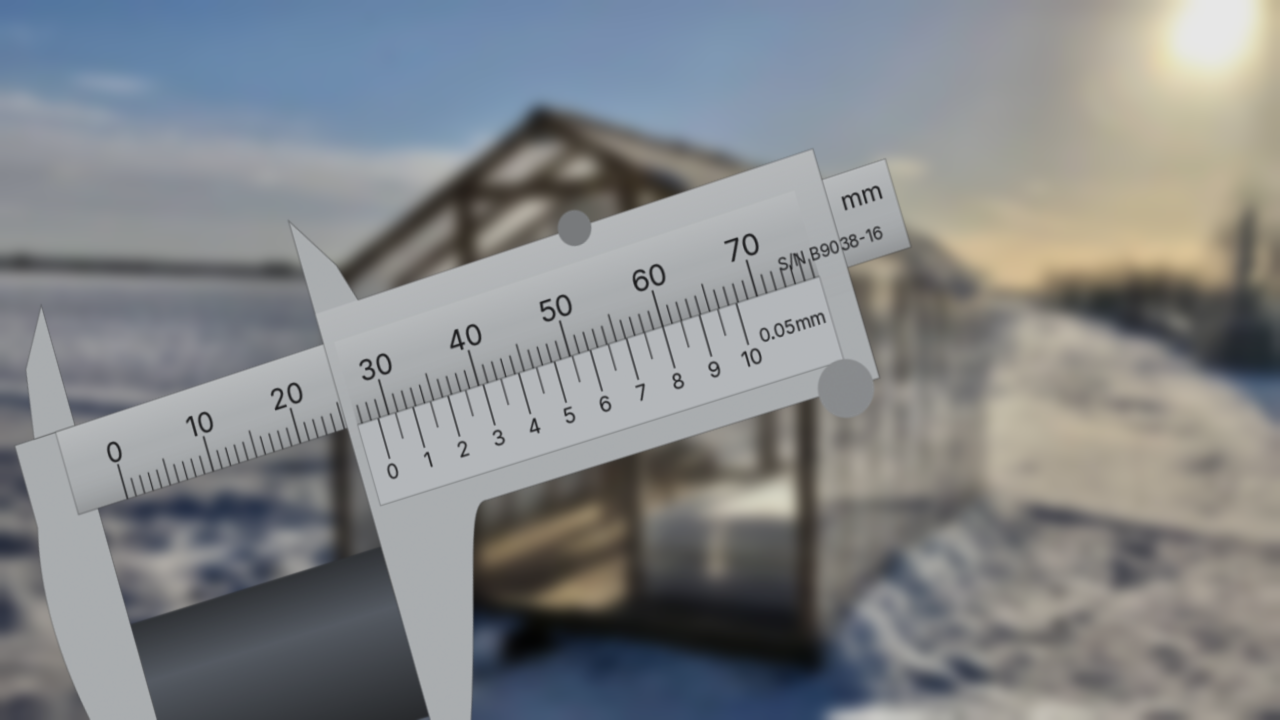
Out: mm 28.8
